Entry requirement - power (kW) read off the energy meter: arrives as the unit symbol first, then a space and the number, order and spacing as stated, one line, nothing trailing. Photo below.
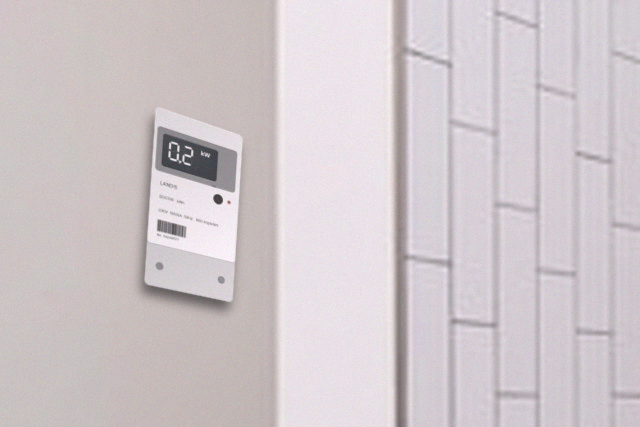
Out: kW 0.2
